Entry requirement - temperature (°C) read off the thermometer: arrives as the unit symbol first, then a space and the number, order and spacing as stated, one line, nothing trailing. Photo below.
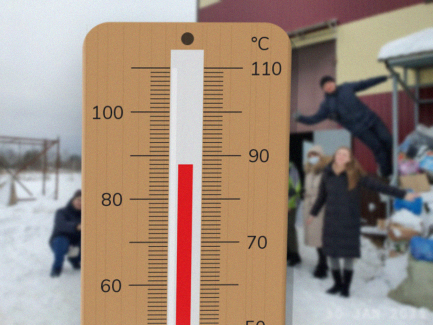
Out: °C 88
